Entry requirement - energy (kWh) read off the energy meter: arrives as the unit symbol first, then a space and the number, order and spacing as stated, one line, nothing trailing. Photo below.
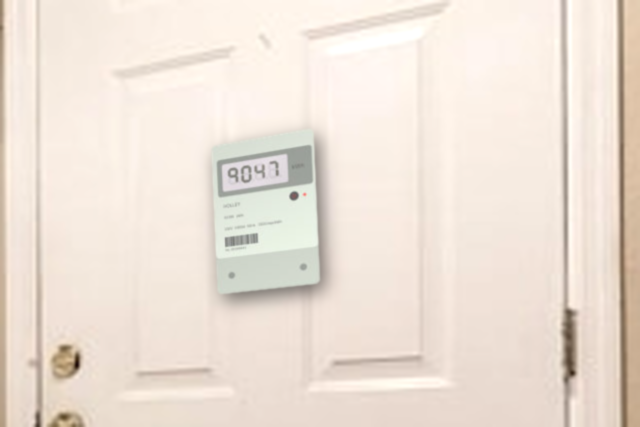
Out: kWh 9047
